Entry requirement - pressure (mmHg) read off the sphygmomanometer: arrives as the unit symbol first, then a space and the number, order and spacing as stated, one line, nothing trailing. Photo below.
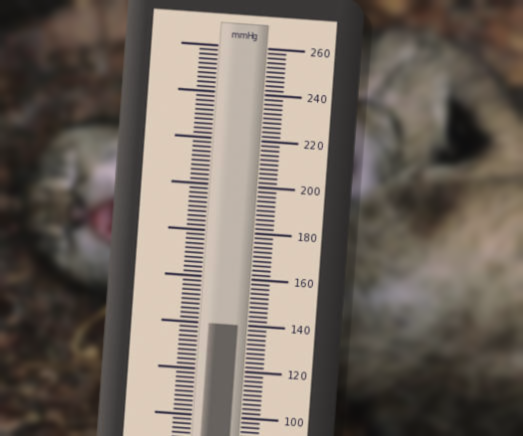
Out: mmHg 140
